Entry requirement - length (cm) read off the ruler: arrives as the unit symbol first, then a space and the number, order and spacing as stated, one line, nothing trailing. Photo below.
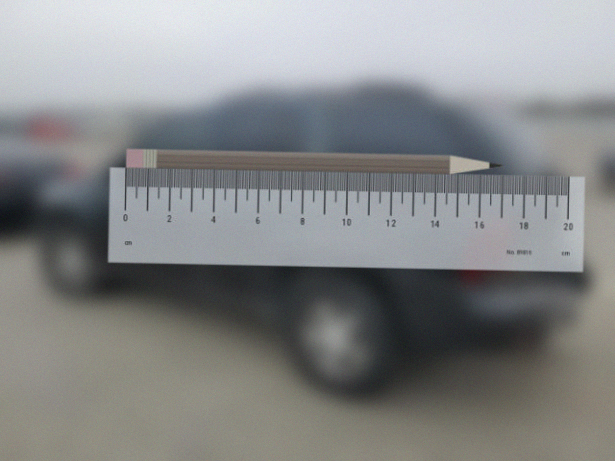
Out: cm 17
